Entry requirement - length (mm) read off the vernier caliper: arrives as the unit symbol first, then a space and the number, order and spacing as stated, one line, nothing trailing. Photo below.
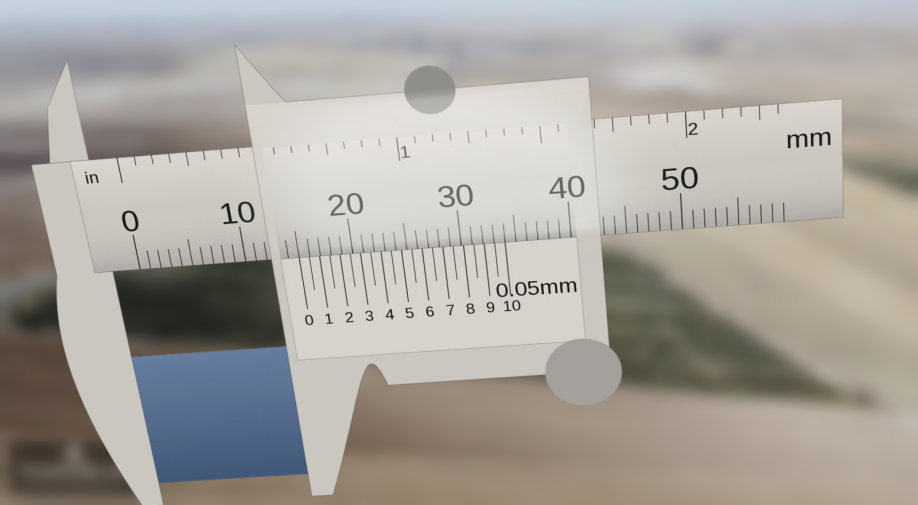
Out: mm 15.0
